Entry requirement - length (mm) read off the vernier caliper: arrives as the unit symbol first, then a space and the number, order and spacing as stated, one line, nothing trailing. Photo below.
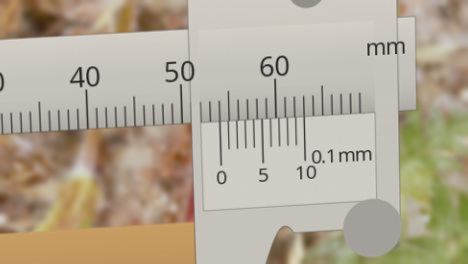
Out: mm 54.0
